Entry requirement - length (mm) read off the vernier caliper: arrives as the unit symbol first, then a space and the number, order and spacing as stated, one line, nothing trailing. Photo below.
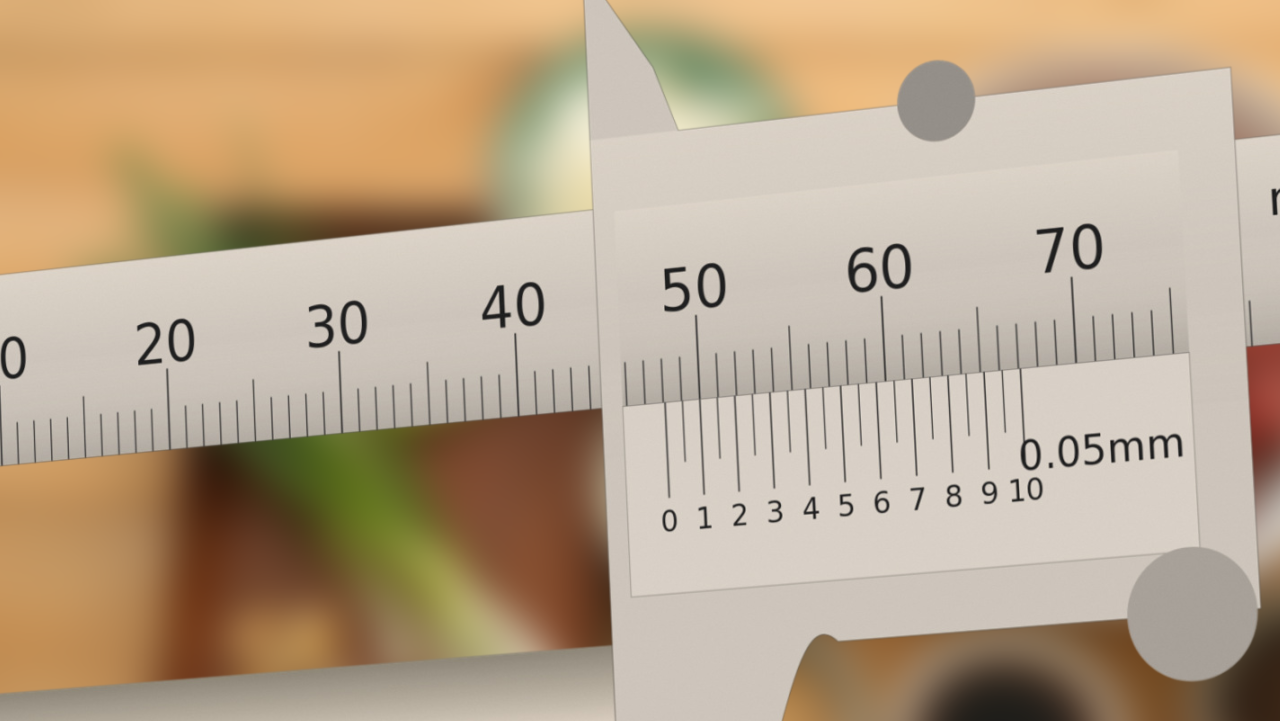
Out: mm 48.1
